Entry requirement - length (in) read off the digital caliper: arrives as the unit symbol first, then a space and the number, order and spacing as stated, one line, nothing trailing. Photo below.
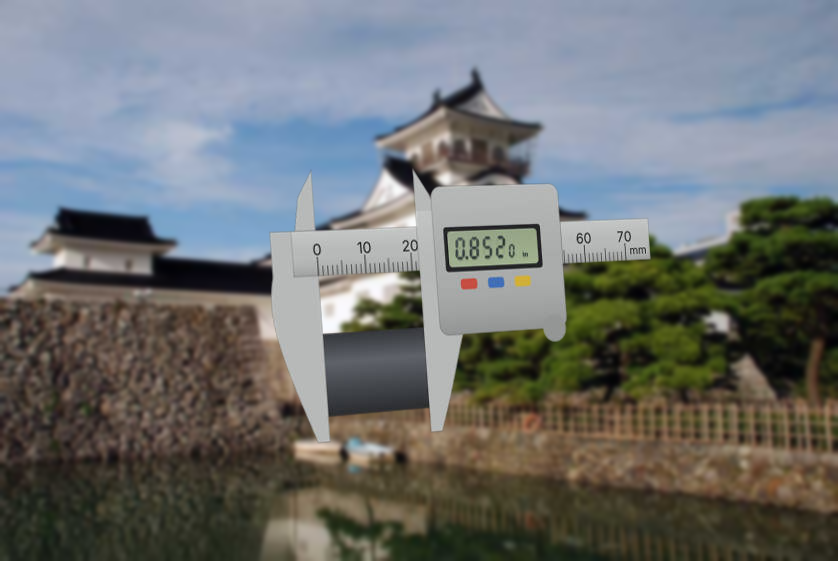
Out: in 0.8520
